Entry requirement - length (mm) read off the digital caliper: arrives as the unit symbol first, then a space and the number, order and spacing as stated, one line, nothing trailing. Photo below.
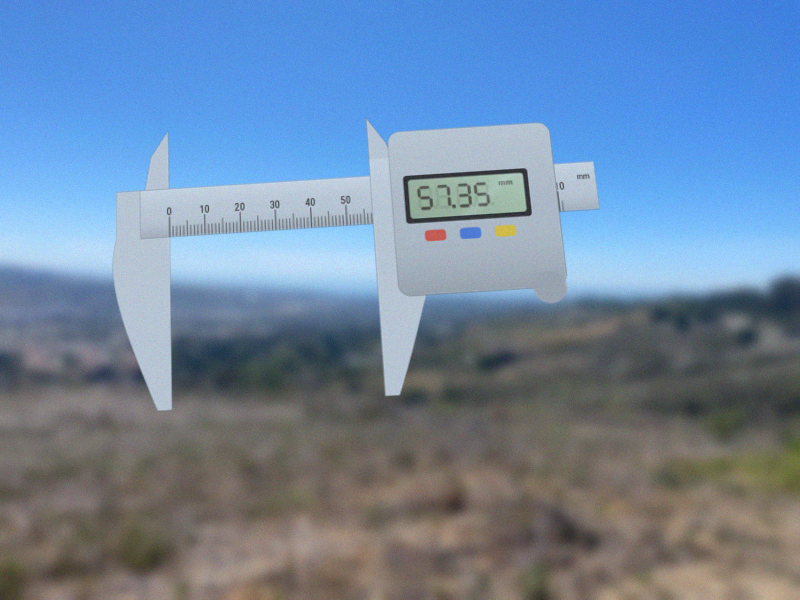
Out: mm 57.35
